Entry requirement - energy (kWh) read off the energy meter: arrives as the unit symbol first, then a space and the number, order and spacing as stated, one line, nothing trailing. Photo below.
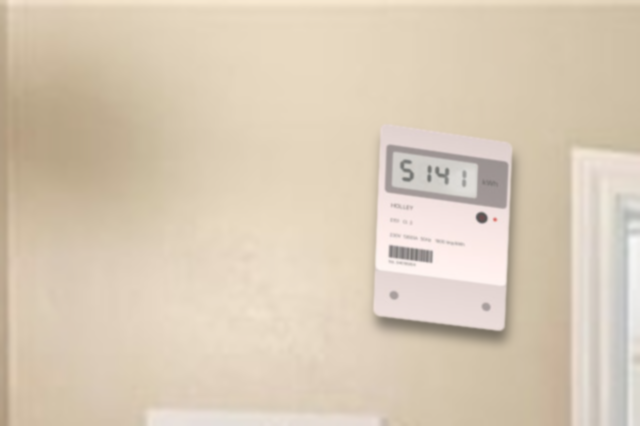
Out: kWh 5141
